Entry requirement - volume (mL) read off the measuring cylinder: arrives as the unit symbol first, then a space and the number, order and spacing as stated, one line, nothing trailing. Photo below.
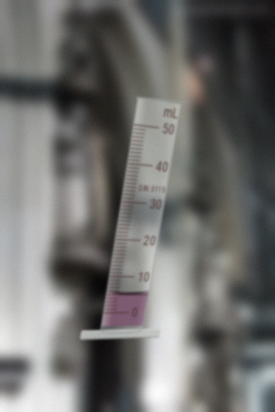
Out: mL 5
